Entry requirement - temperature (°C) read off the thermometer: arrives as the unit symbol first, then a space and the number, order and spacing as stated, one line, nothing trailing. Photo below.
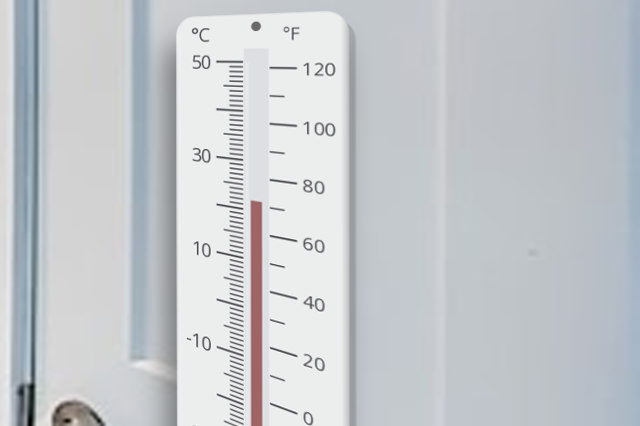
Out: °C 22
